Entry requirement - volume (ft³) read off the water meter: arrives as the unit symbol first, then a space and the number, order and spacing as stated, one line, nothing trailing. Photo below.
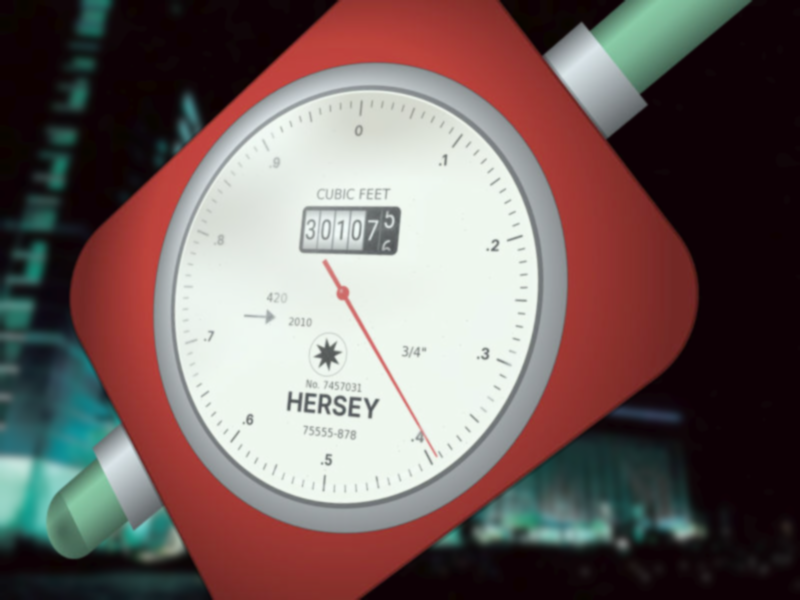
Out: ft³ 301075.39
